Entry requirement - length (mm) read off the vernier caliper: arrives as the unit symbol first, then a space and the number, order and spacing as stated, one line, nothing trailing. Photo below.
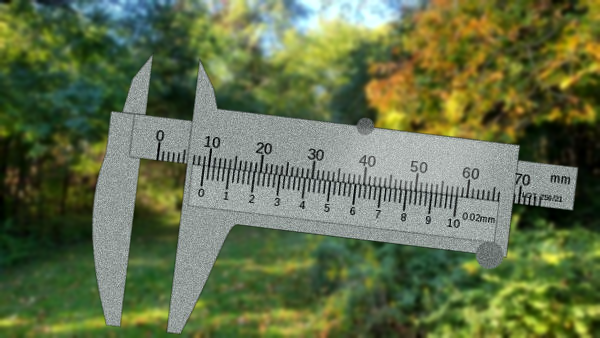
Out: mm 9.0
